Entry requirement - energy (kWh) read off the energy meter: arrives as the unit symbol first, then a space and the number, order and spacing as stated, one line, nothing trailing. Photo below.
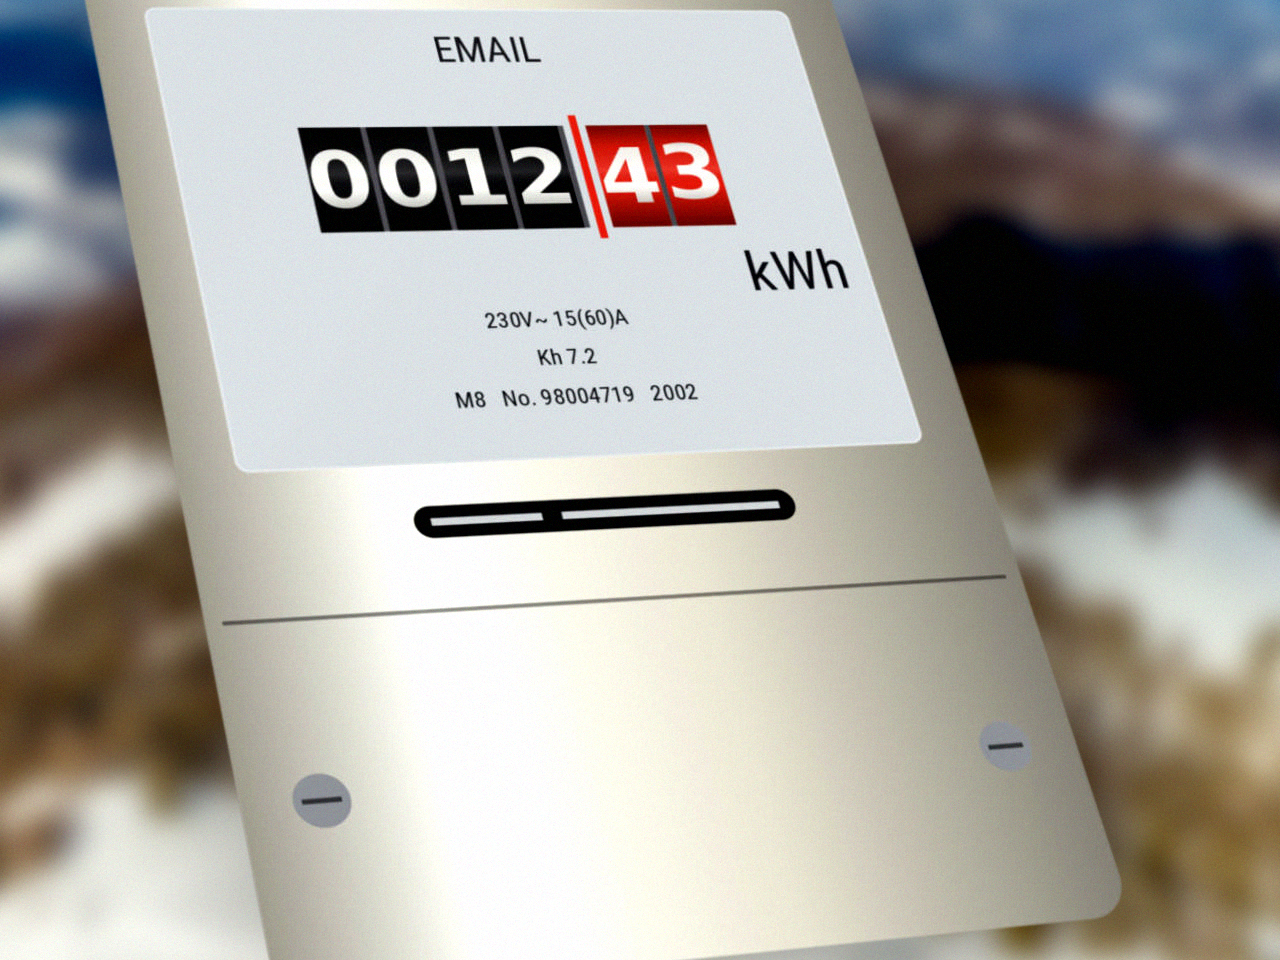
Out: kWh 12.43
